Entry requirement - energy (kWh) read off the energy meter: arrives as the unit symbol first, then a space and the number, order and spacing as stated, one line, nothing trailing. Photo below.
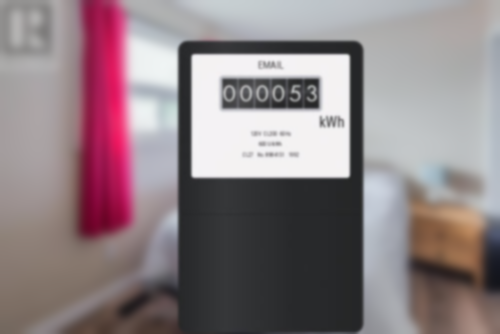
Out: kWh 53
